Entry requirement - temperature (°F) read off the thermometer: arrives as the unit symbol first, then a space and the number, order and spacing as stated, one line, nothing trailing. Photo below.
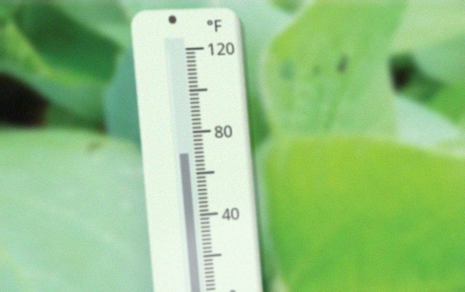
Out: °F 70
